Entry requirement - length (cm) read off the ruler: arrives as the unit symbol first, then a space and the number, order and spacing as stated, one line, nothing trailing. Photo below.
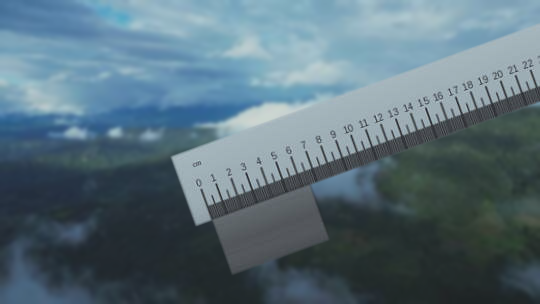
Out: cm 6.5
